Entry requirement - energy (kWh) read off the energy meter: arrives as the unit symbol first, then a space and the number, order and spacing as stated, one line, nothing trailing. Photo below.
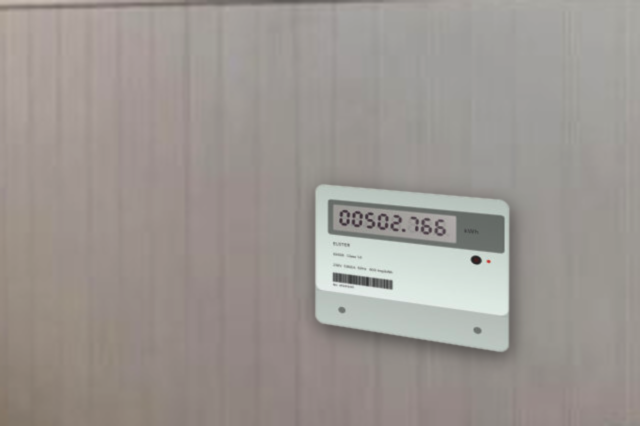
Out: kWh 502.766
